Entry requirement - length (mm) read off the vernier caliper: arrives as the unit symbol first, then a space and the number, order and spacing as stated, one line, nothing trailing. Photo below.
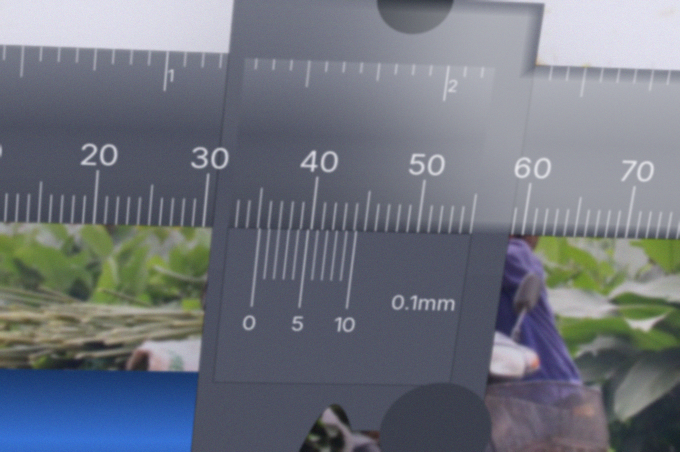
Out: mm 35.2
